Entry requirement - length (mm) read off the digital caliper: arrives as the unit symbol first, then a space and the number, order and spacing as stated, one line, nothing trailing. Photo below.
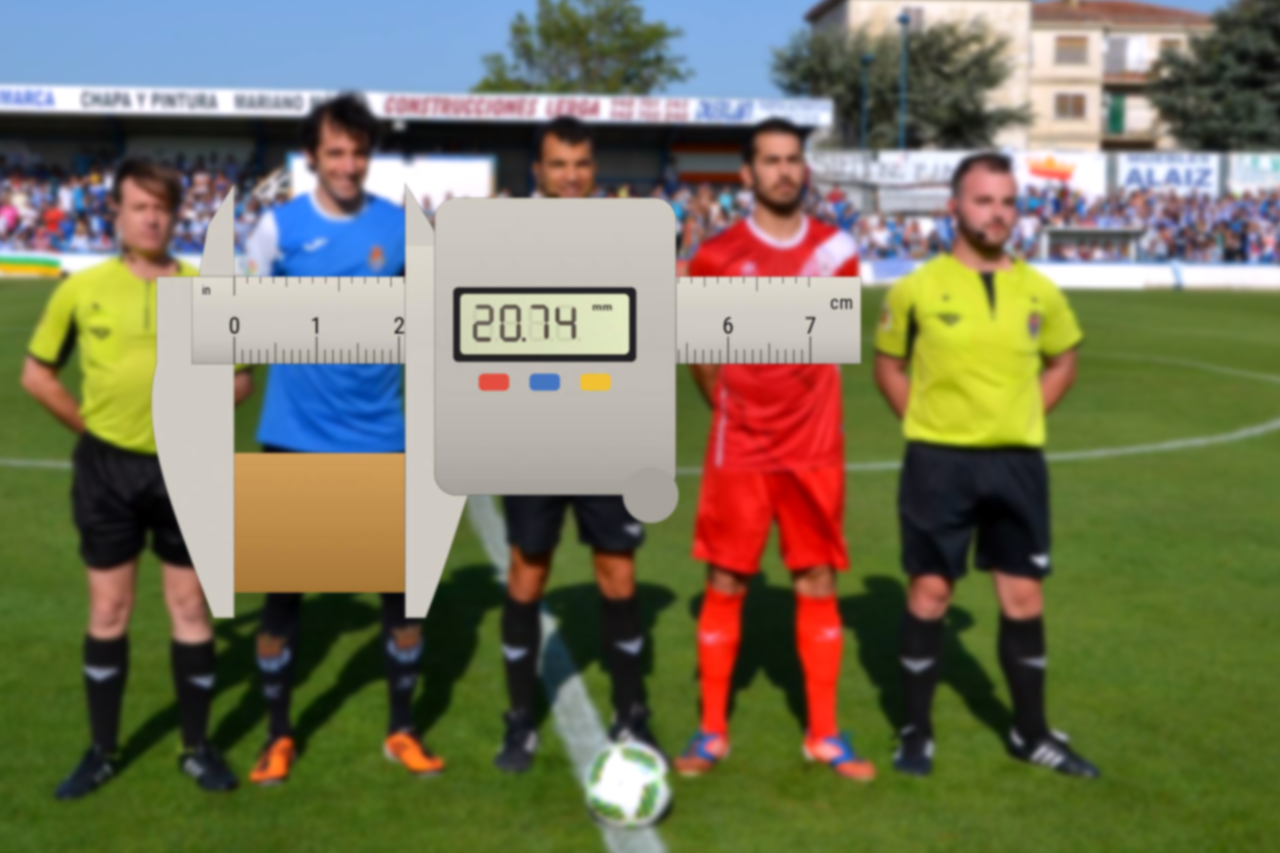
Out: mm 20.74
